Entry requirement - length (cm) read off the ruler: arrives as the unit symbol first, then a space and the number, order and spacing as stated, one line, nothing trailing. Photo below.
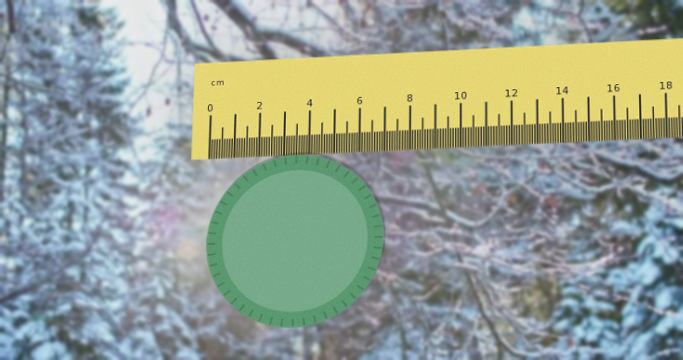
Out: cm 7
